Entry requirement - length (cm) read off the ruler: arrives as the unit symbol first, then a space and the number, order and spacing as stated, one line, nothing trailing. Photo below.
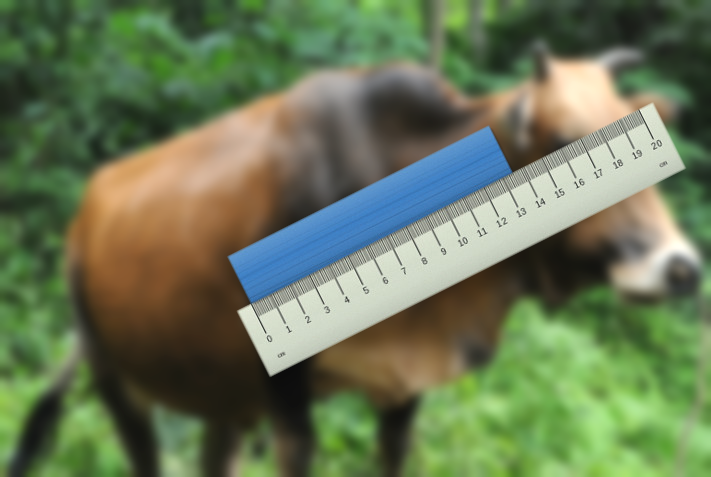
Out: cm 13.5
